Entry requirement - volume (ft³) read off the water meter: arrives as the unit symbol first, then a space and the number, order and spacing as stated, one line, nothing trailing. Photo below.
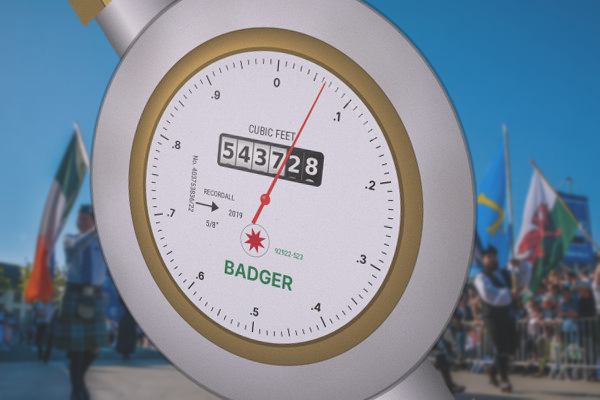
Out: ft³ 543728.06
